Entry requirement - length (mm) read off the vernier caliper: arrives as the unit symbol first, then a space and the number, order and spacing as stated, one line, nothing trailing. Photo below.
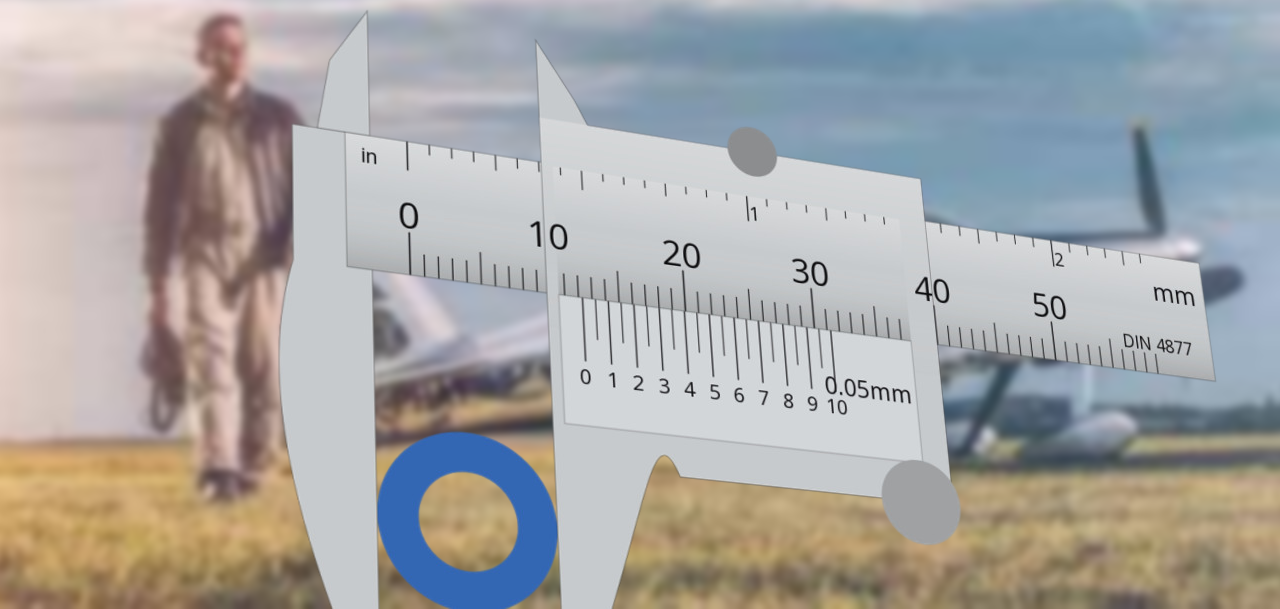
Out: mm 12.3
